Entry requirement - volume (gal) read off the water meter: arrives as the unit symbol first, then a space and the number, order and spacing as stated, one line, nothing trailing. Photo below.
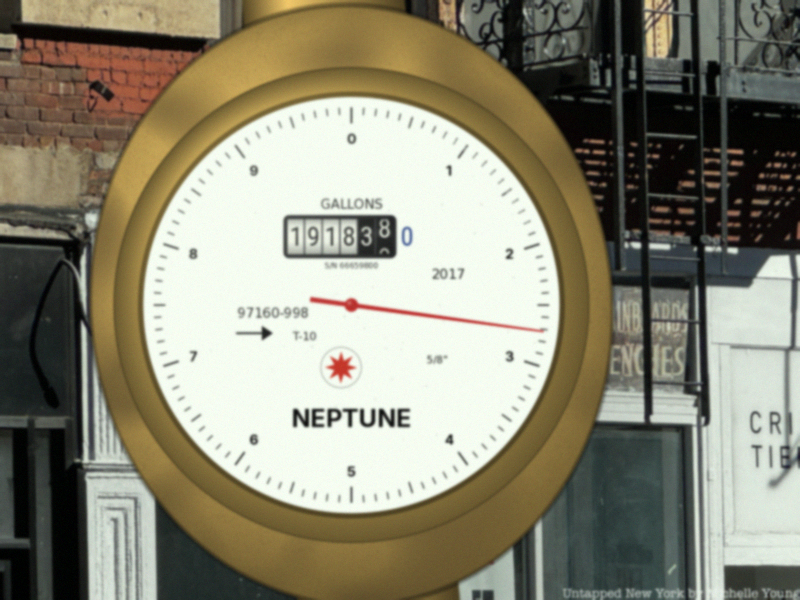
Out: gal 1918382.7
